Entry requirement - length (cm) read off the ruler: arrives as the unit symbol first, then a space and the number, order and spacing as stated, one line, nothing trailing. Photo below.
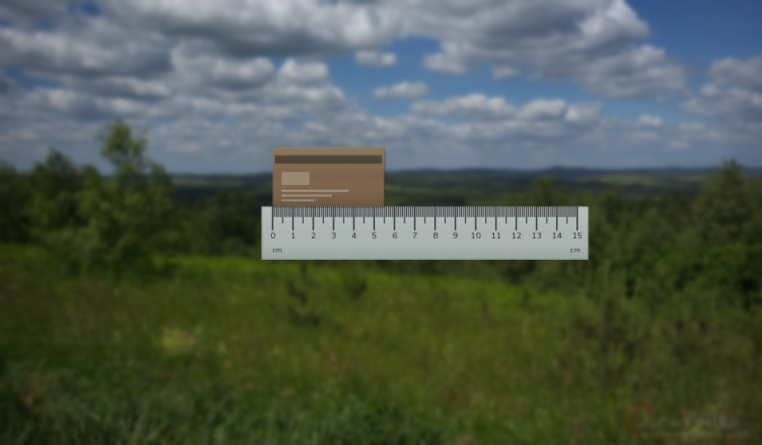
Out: cm 5.5
